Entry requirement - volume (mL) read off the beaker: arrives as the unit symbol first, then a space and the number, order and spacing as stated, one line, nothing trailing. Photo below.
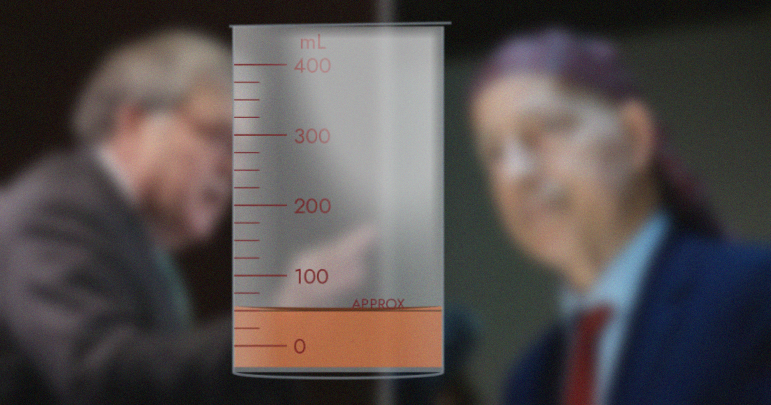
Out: mL 50
